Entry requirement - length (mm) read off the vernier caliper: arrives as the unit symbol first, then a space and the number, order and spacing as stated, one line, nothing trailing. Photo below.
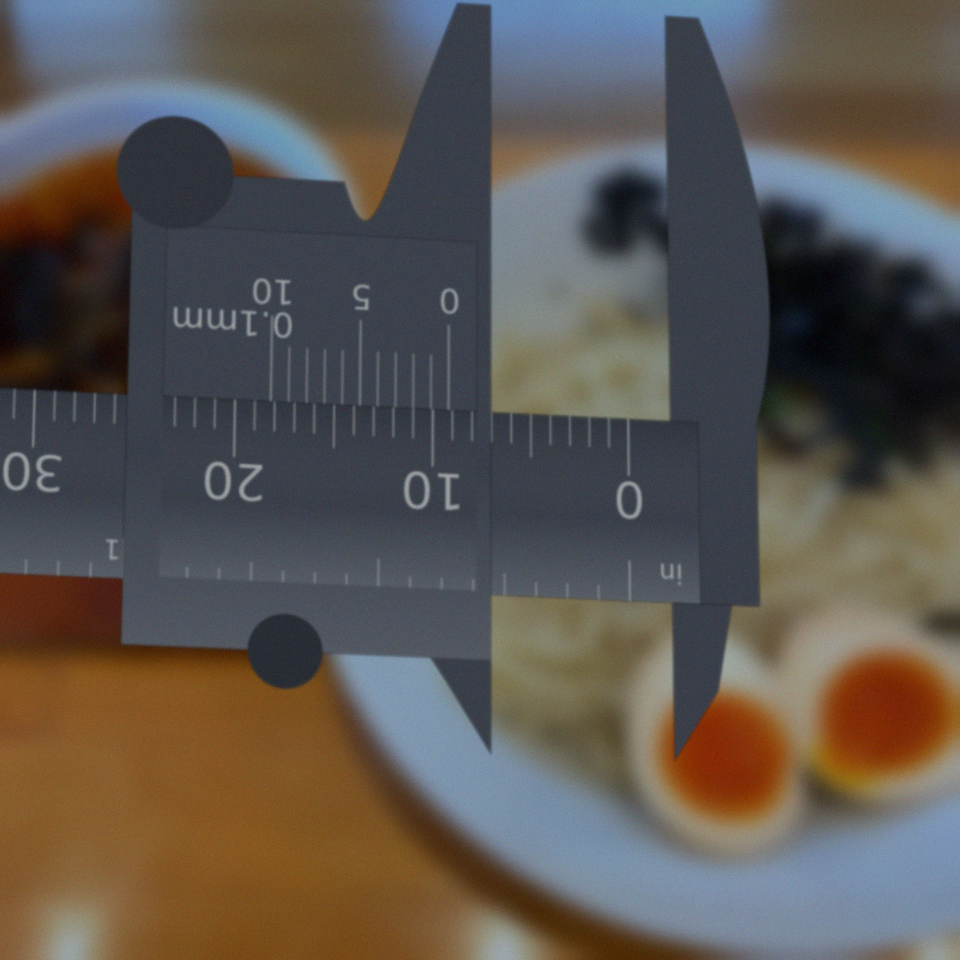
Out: mm 9.2
